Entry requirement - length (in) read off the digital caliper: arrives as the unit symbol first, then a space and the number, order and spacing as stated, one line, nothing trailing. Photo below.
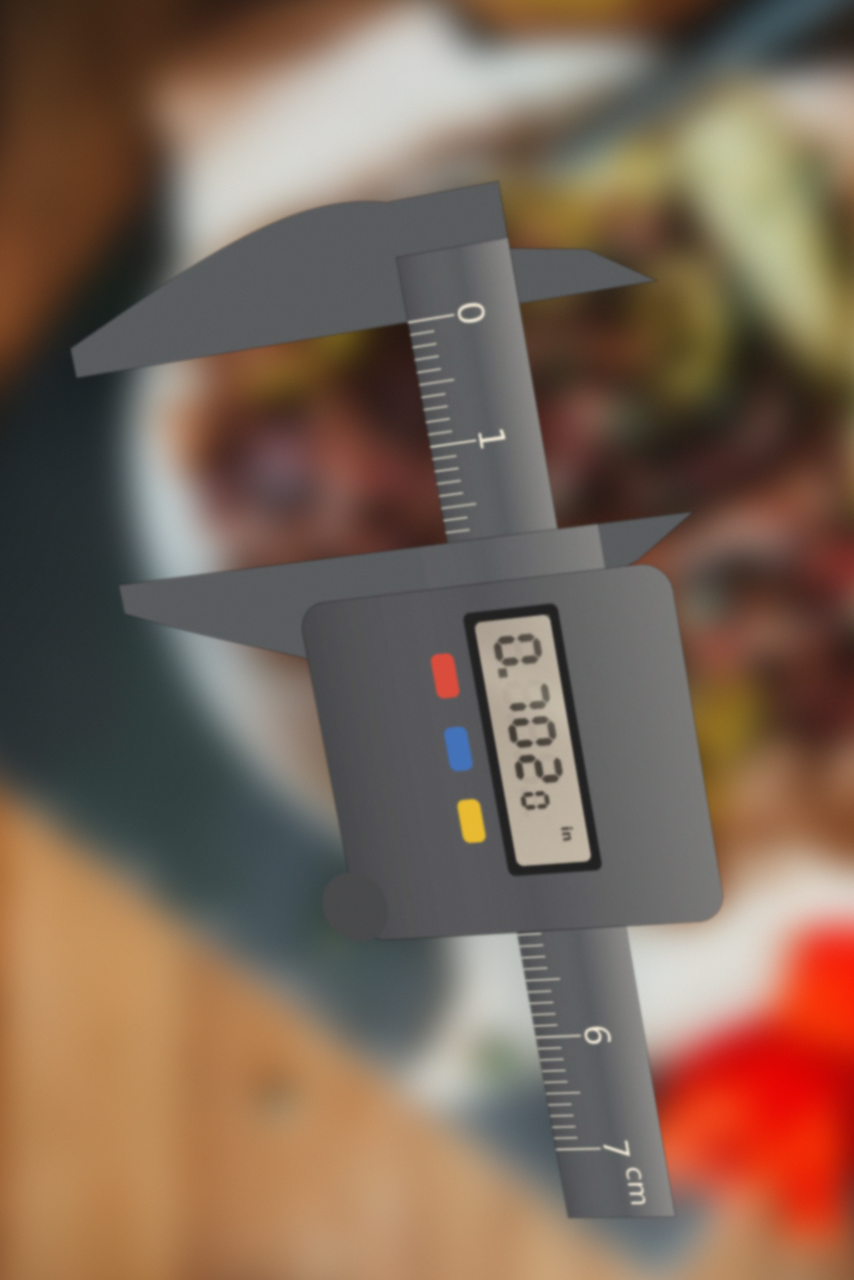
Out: in 0.7020
